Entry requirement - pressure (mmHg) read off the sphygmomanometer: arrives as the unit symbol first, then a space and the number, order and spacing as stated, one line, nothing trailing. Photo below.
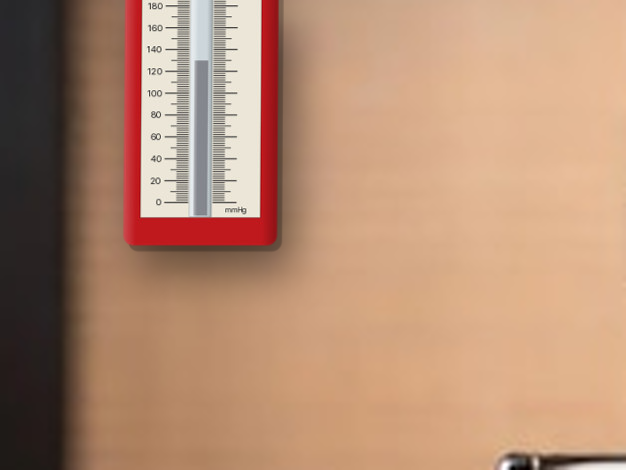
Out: mmHg 130
